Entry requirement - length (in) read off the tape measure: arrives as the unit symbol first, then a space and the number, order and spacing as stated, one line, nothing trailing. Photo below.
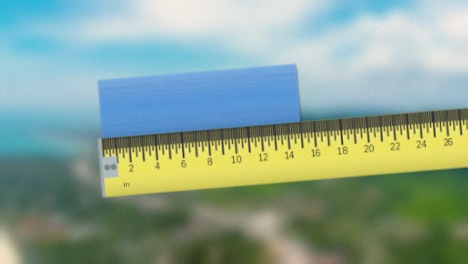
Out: in 15
